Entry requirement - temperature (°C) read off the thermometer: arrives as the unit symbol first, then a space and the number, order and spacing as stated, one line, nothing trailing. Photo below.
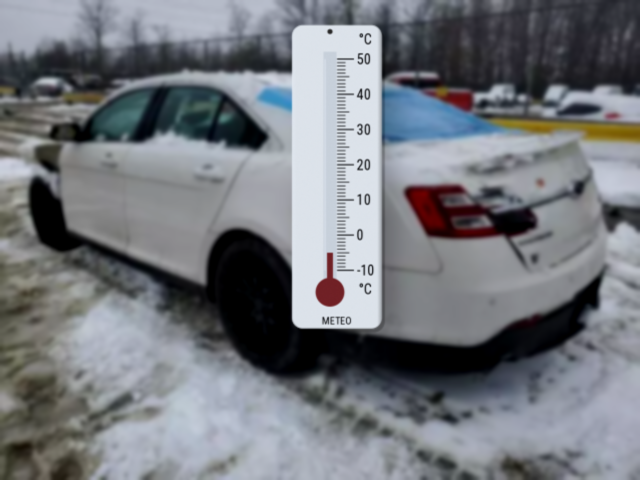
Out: °C -5
